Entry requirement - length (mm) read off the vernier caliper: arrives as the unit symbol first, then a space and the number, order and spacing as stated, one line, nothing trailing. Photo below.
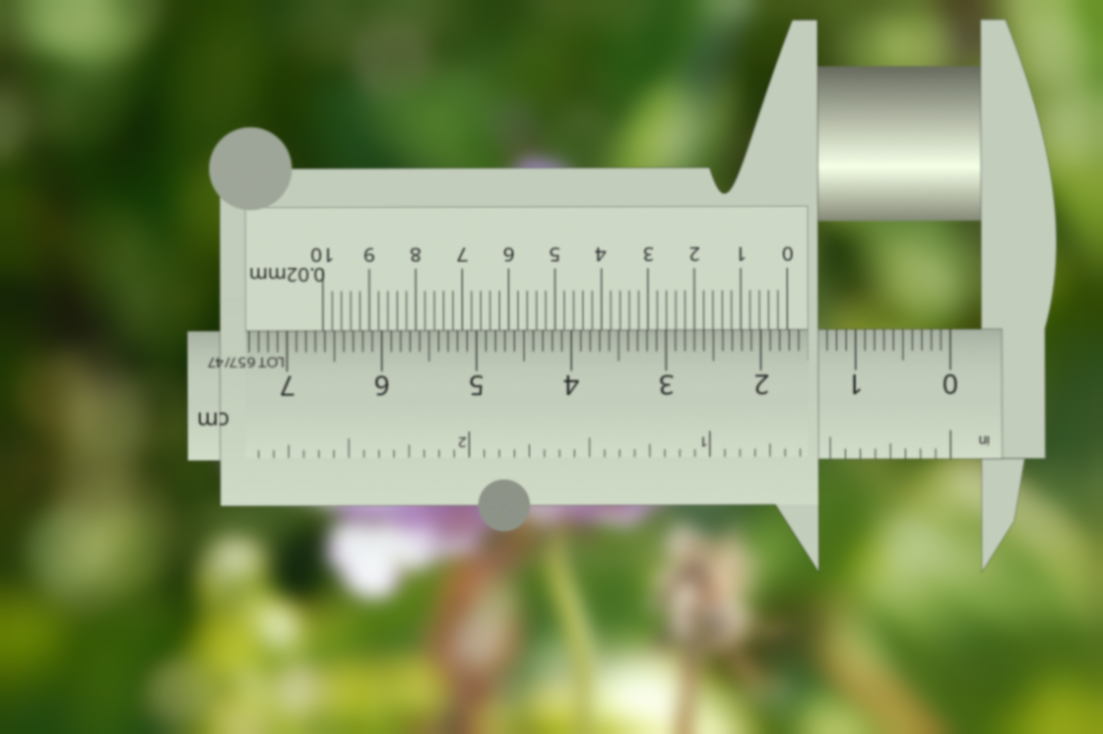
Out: mm 17.2
